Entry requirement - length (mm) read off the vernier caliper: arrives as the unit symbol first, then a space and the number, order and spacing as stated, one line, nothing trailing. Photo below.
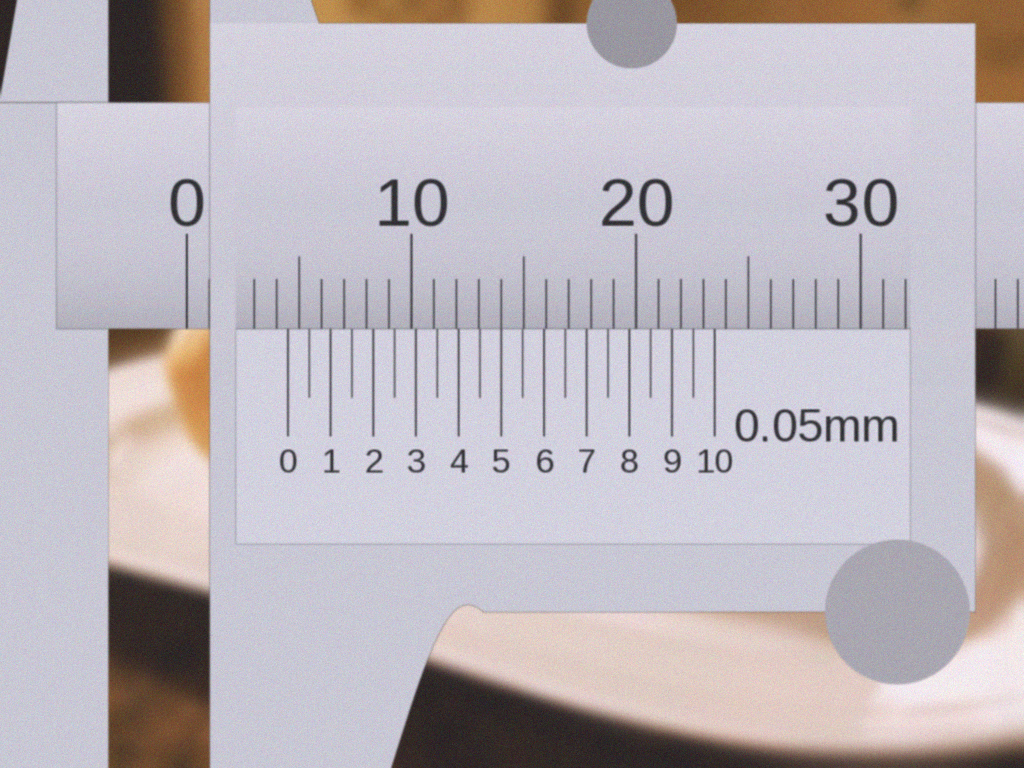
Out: mm 4.5
